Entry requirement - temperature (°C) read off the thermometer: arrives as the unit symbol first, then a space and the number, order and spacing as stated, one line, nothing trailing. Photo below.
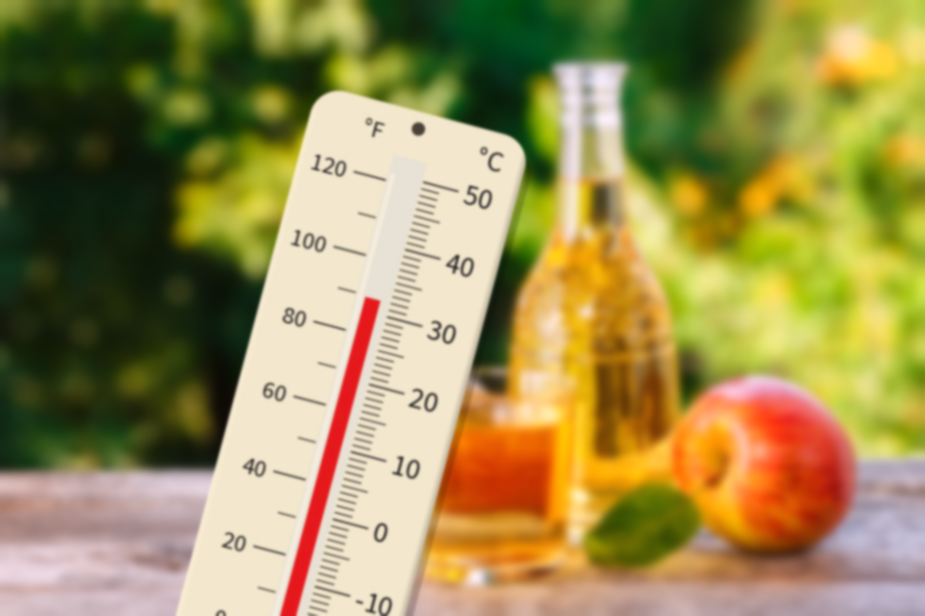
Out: °C 32
